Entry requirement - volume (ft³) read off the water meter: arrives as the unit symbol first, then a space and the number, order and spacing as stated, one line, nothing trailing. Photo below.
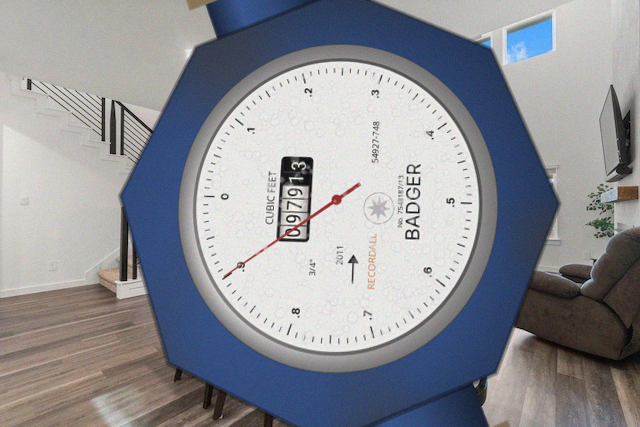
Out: ft³ 97912.90
